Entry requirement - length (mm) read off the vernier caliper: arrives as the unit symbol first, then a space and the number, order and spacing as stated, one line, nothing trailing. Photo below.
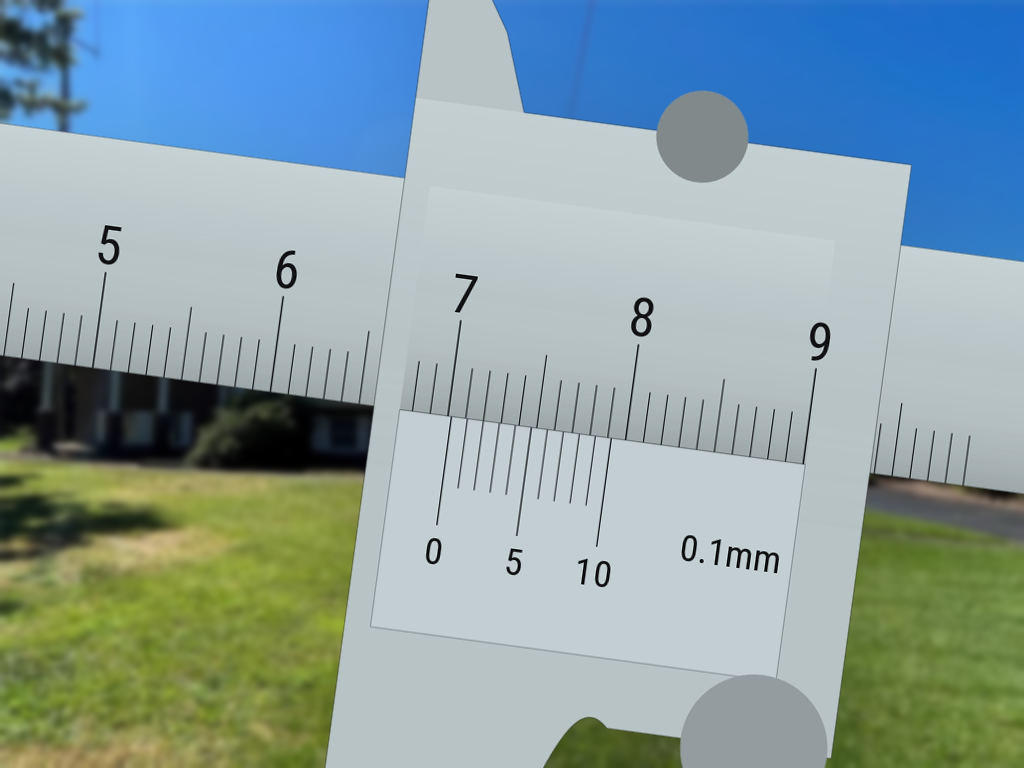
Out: mm 70.2
